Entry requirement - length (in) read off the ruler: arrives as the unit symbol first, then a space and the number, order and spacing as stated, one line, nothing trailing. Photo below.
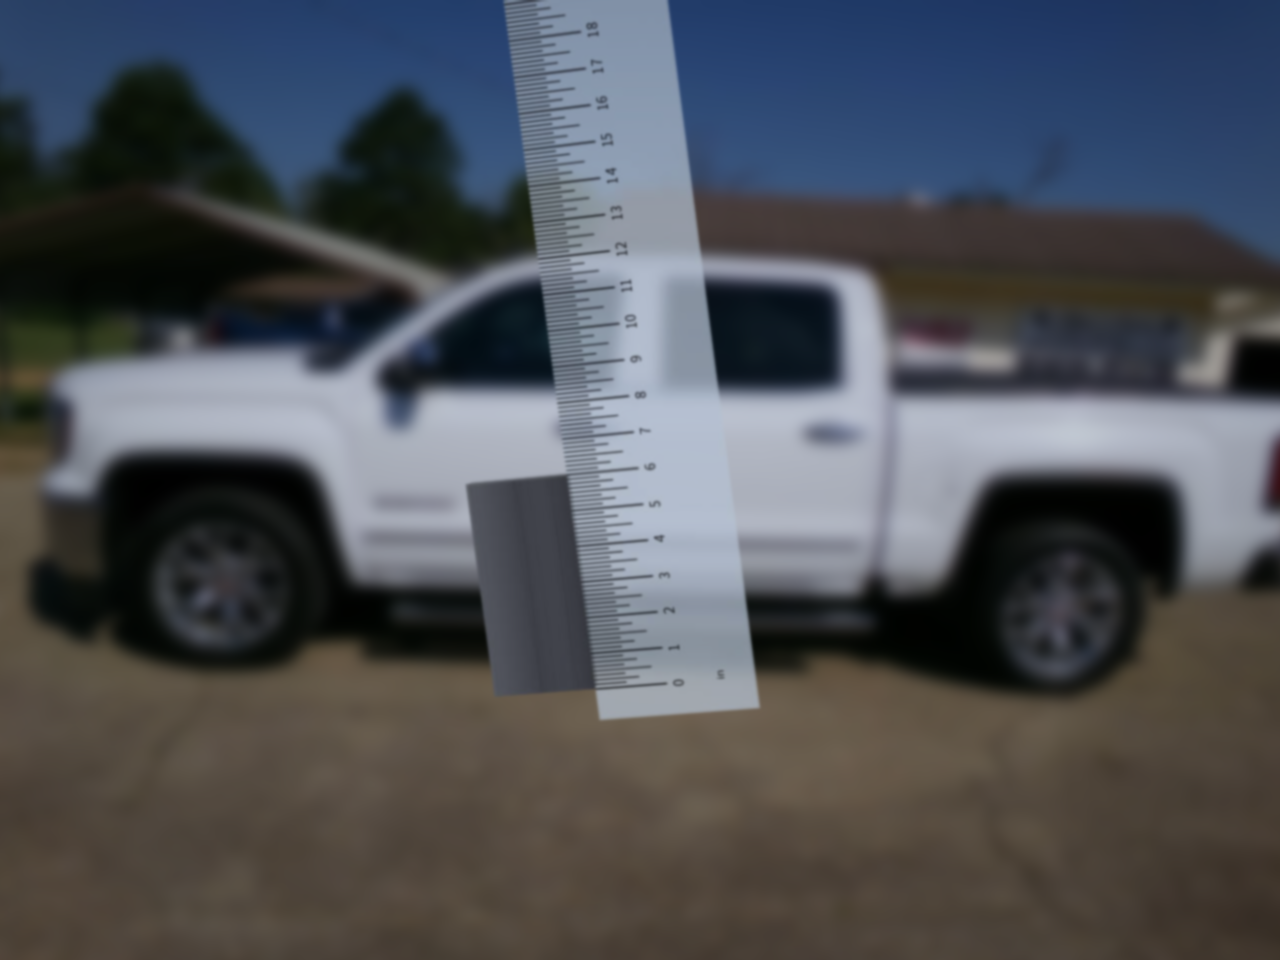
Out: in 6
